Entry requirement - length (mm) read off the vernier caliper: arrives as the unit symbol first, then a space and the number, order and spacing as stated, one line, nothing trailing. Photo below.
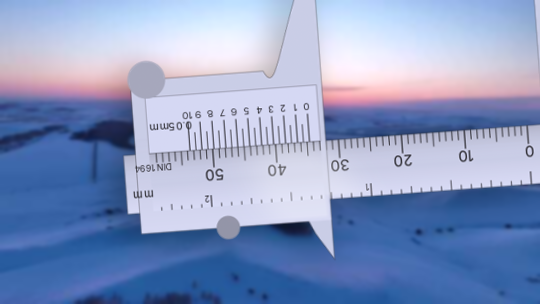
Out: mm 34.6
